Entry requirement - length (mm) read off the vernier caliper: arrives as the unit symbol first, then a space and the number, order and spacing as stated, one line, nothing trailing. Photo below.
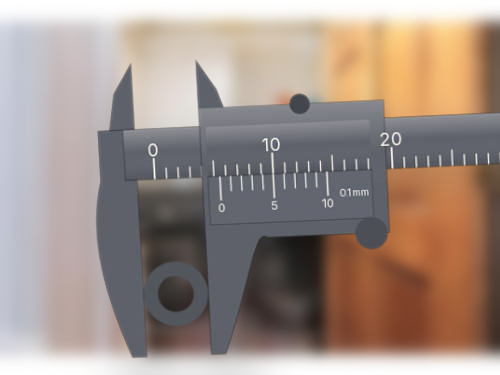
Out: mm 5.5
